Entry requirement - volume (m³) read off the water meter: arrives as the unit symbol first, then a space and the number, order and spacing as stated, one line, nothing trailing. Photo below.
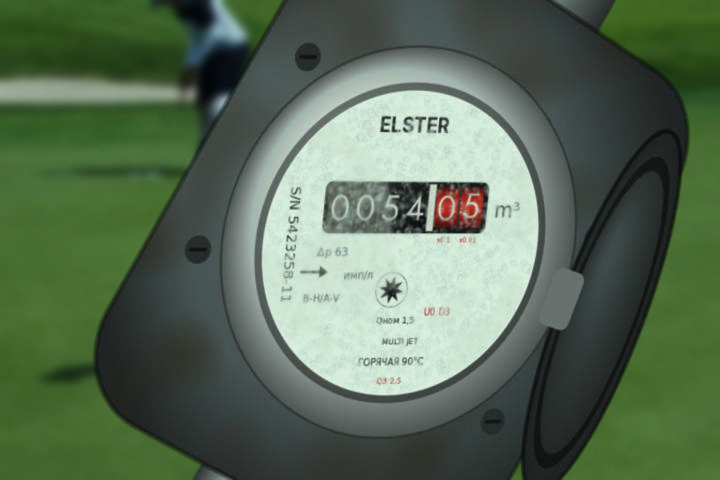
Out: m³ 54.05
